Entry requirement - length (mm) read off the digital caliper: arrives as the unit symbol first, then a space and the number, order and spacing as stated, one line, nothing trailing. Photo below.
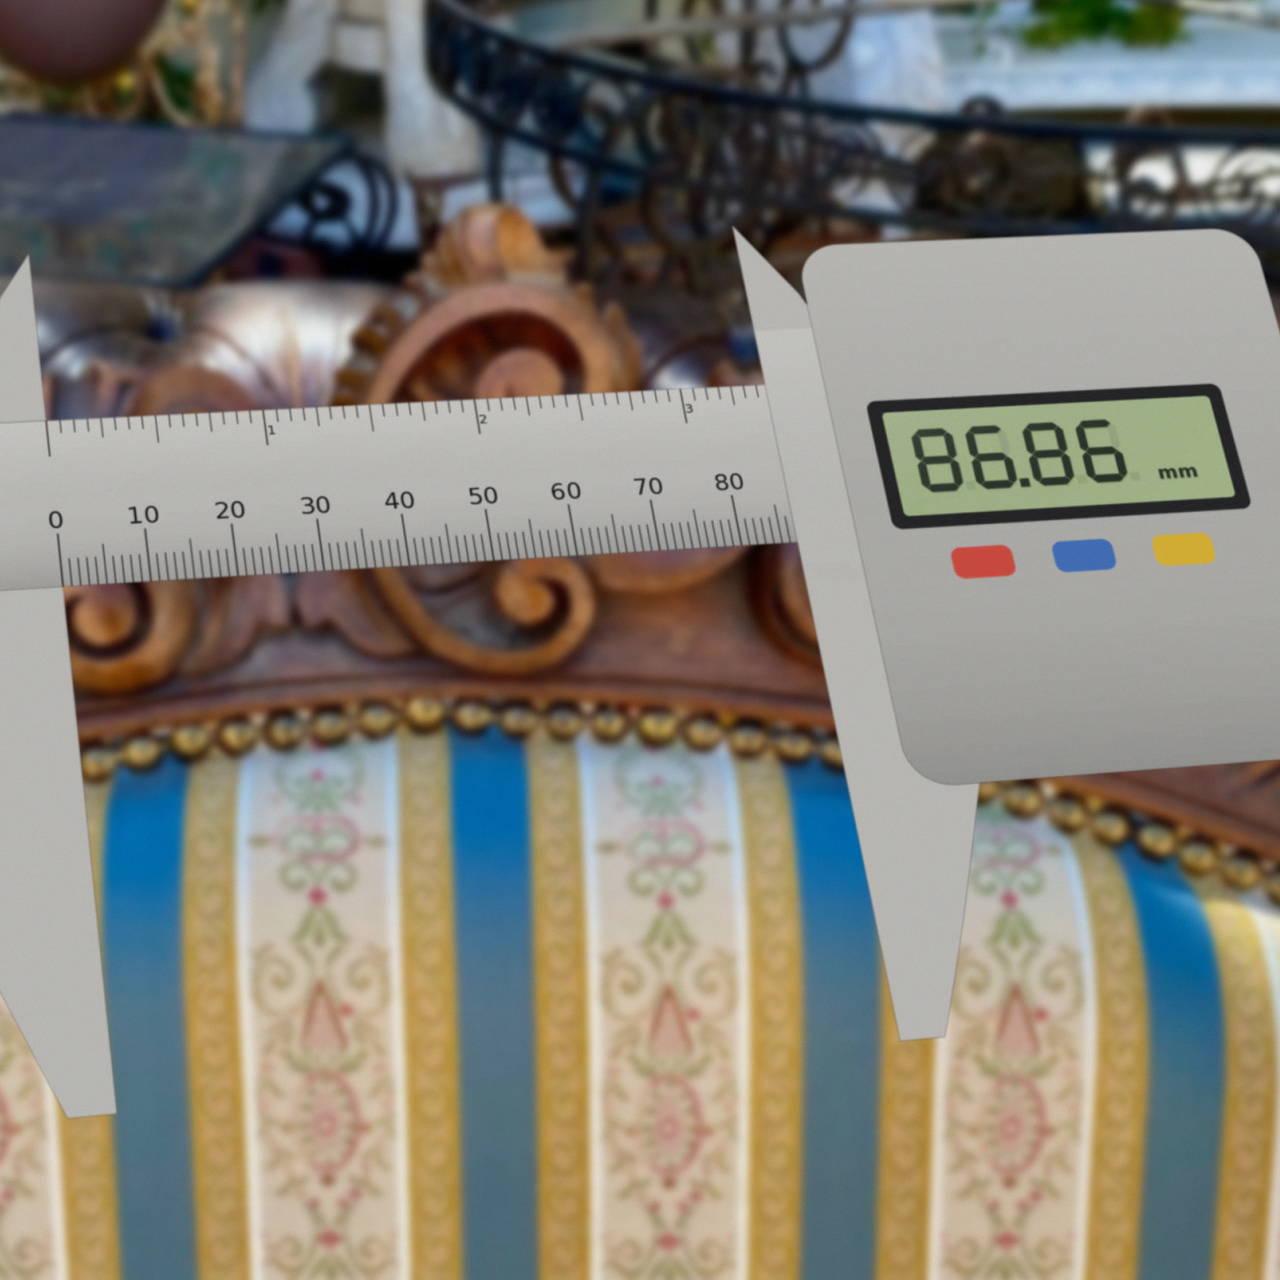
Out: mm 86.86
